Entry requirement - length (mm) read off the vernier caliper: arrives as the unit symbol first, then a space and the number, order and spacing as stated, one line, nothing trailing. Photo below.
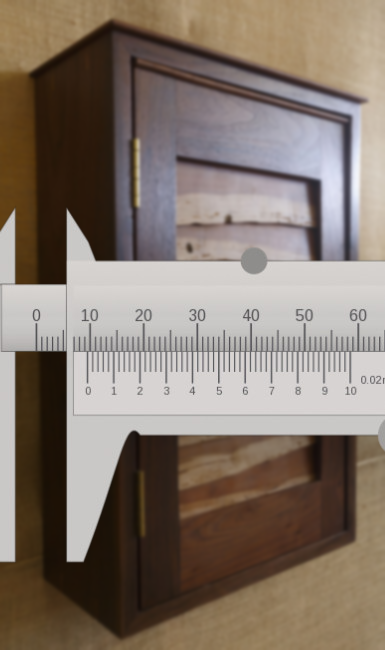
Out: mm 9.5
